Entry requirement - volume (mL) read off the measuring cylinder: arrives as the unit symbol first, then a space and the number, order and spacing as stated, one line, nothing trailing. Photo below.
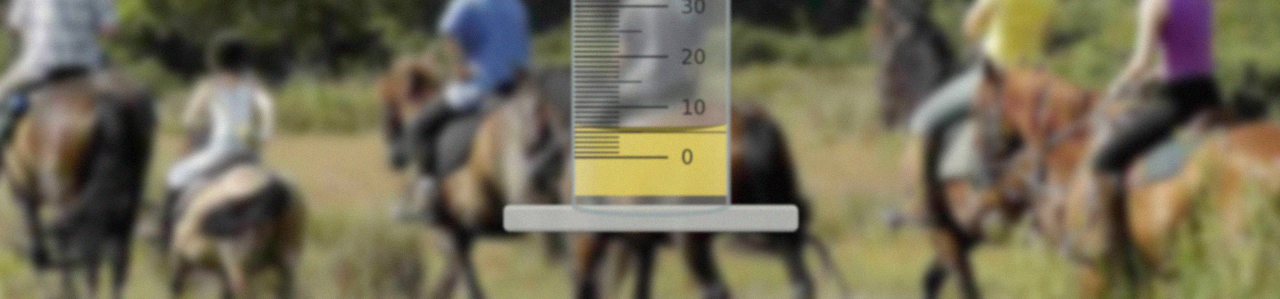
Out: mL 5
